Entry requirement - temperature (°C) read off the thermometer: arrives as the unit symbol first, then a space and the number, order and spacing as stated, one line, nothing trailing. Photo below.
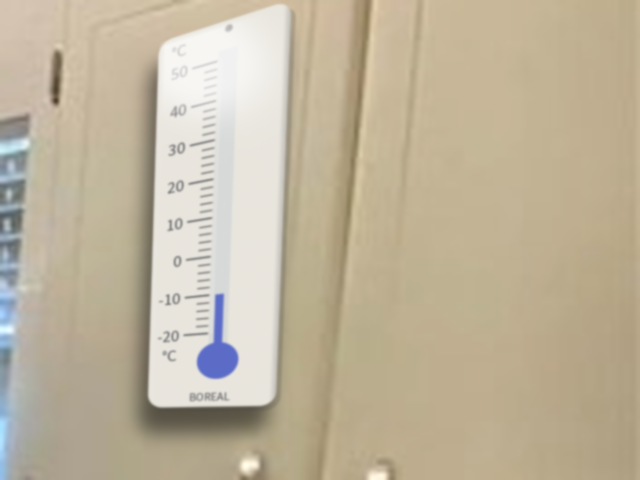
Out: °C -10
